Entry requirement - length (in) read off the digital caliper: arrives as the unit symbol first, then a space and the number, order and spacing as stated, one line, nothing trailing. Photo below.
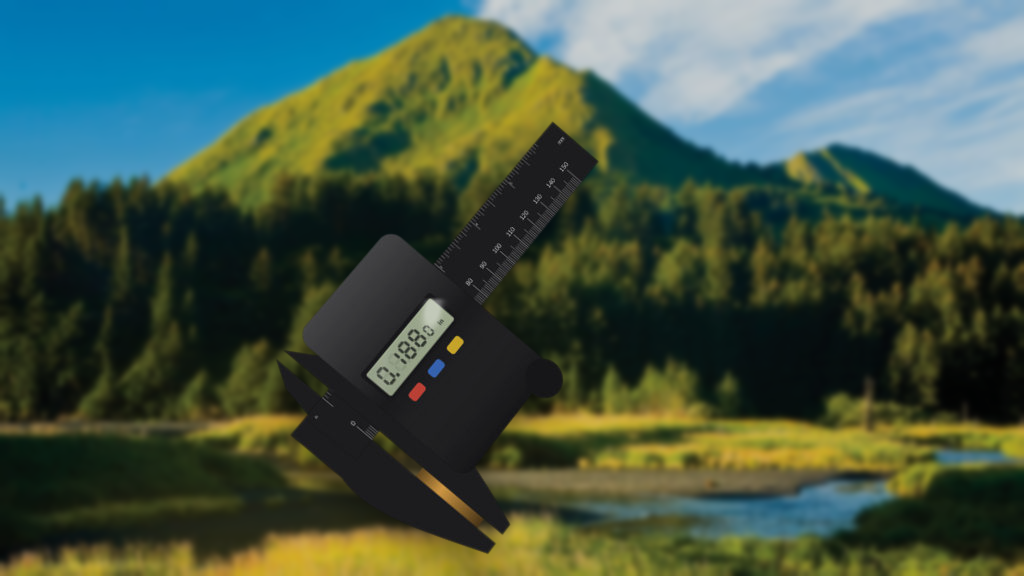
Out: in 0.1880
